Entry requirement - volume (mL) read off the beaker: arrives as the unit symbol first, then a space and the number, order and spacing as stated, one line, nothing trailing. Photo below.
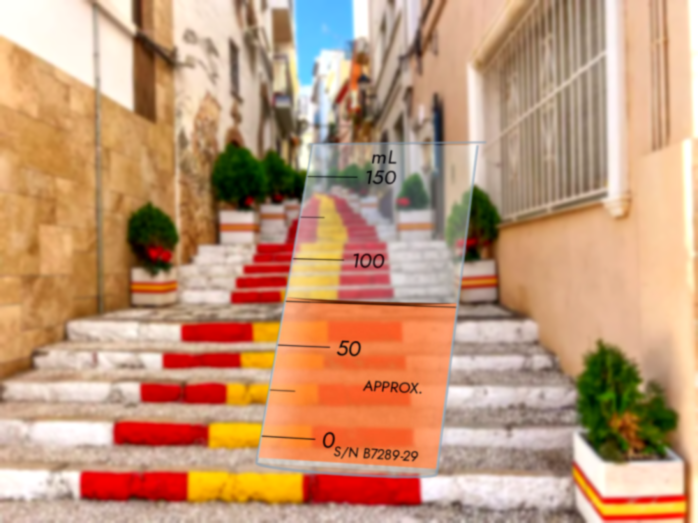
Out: mL 75
